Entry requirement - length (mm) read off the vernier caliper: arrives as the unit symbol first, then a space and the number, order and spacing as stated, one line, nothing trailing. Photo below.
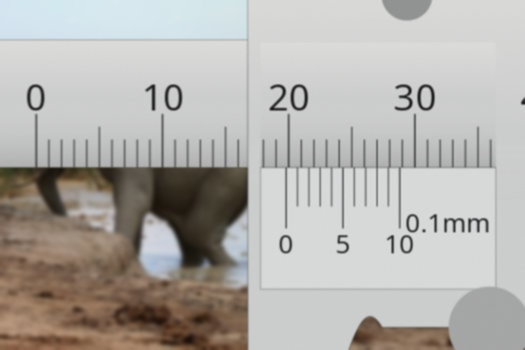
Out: mm 19.8
